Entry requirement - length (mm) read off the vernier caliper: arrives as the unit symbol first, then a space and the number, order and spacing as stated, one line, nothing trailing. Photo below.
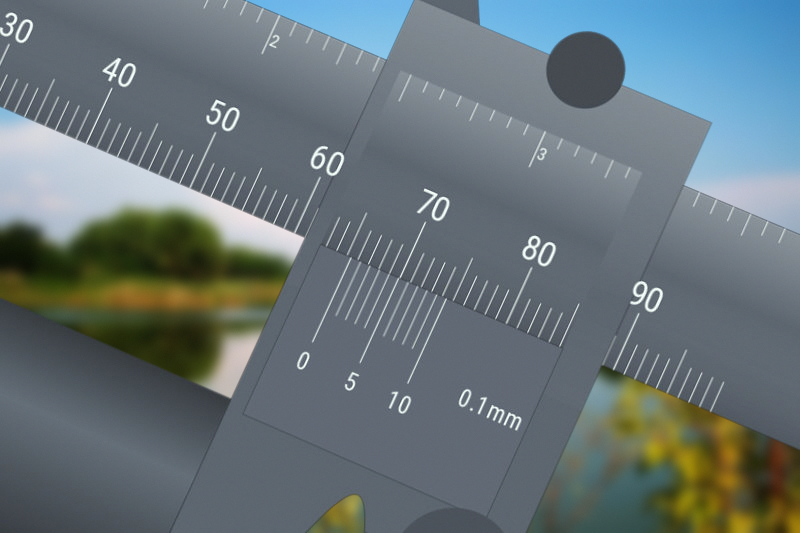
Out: mm 65.4
